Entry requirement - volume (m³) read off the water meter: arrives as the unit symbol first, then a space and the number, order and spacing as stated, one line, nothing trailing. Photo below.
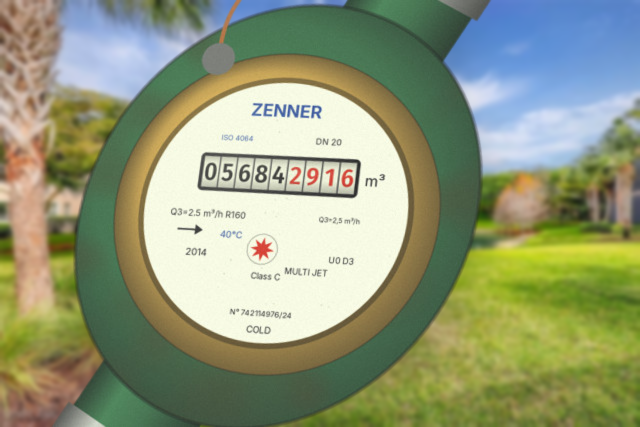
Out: m³ 5684.2916
